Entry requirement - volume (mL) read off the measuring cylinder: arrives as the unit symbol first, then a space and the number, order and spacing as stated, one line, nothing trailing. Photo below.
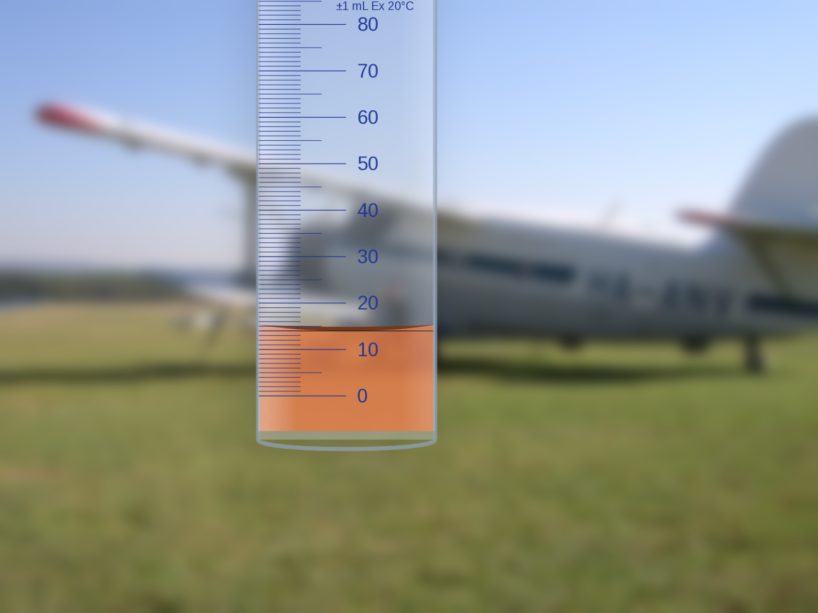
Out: mL 14
